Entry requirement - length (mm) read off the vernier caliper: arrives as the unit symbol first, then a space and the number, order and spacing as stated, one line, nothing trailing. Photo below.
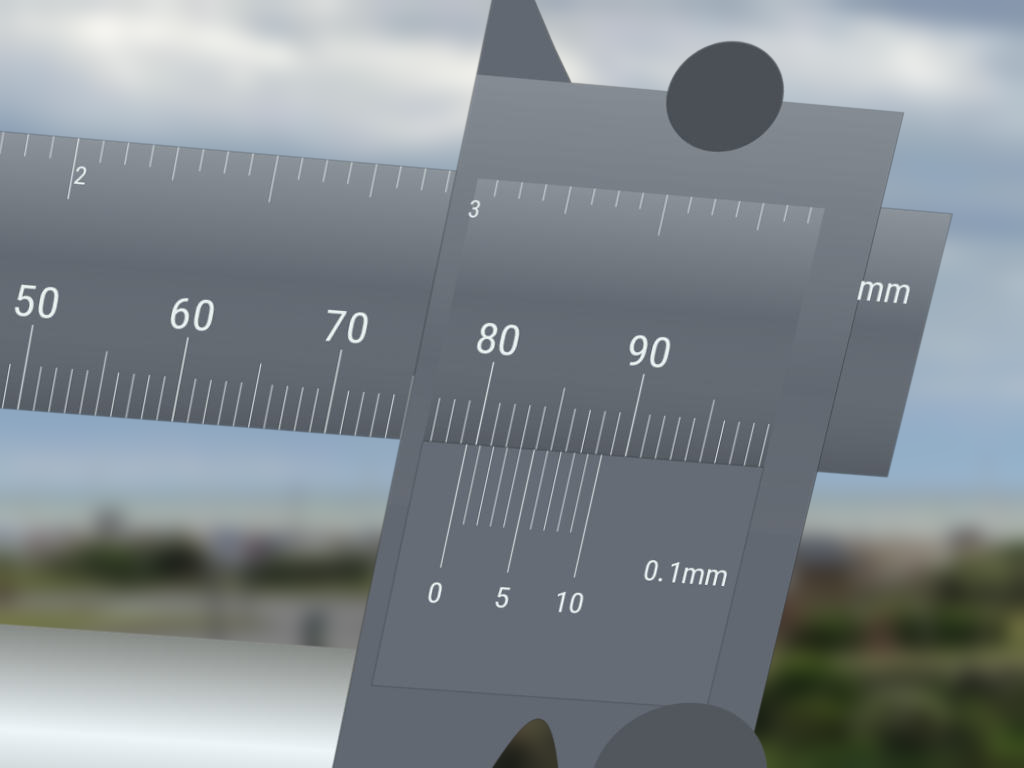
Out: mm 79.4
